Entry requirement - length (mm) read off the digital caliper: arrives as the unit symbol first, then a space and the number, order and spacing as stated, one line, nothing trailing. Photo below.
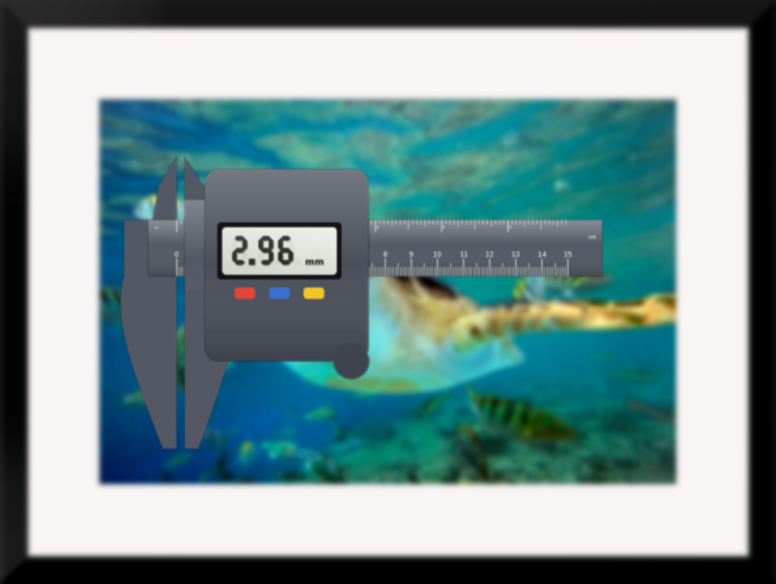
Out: mm 2.96
